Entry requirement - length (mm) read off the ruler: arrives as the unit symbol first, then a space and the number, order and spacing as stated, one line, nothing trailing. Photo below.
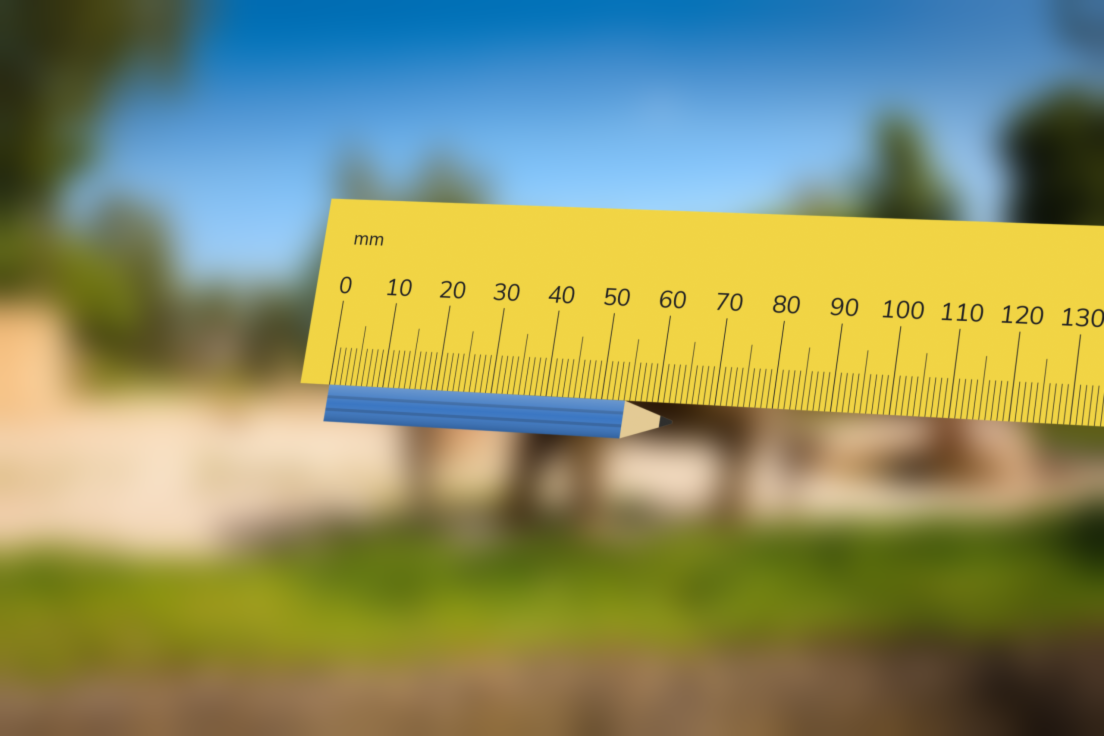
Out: mm 63
